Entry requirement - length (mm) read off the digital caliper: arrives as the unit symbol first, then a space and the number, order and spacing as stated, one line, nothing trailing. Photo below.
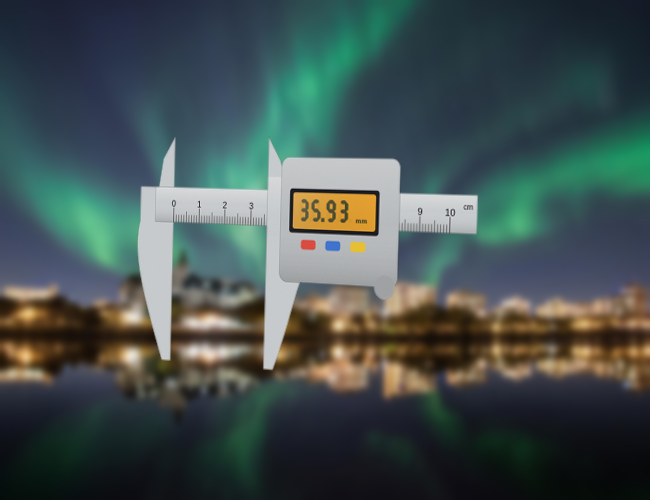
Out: mm 35.93
